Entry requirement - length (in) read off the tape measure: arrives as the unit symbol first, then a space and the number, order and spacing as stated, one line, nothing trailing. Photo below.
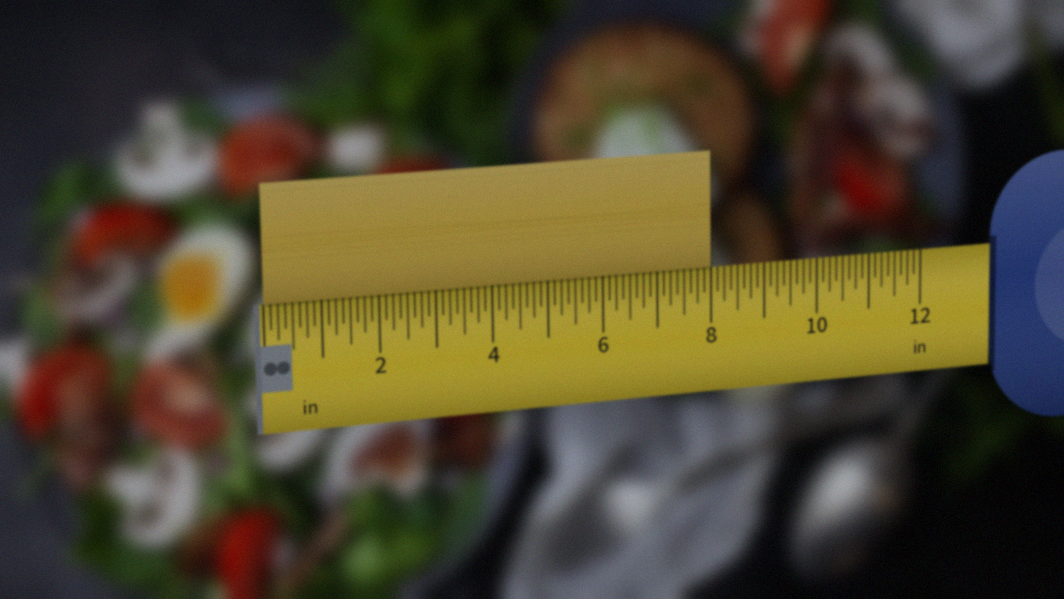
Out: in 8
